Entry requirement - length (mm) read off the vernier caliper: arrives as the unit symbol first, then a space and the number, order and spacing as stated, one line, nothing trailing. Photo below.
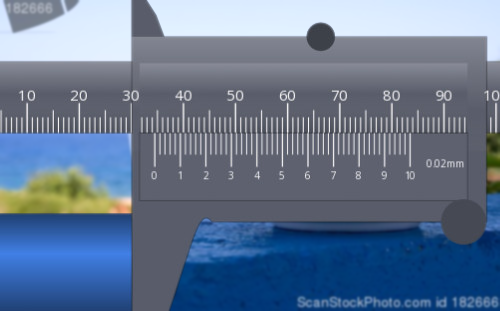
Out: mm 34.5
